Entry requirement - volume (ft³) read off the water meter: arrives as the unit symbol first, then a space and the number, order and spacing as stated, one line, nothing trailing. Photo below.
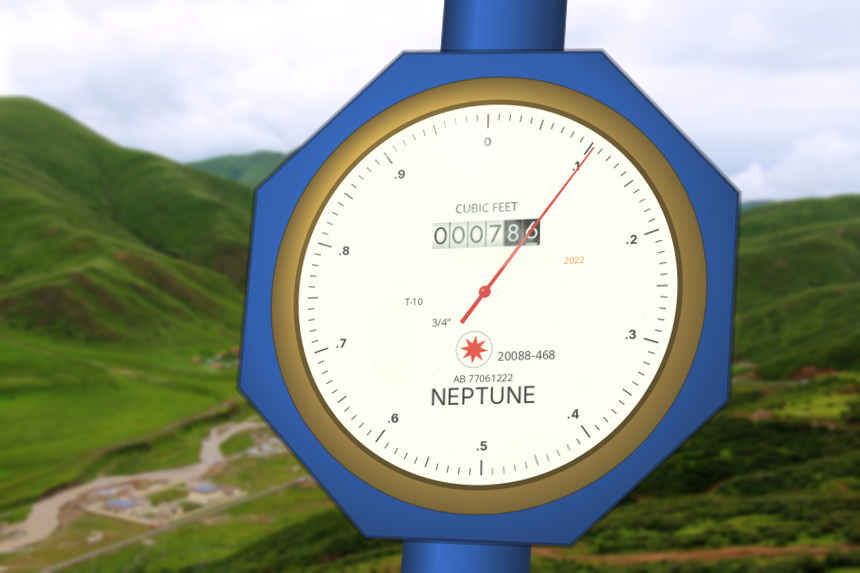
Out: ft³ 786.10
